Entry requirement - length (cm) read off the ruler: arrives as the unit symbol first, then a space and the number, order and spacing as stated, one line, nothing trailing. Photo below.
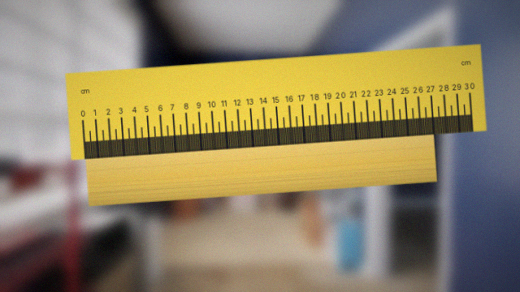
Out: cm 27
